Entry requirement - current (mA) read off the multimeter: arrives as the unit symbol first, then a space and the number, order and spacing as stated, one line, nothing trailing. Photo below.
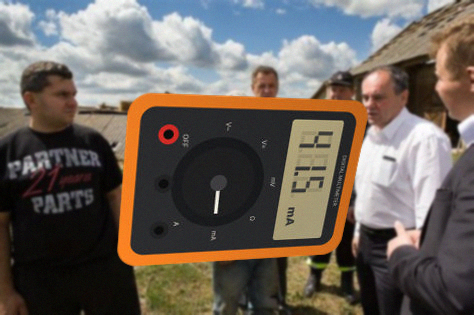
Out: mA 41.5
